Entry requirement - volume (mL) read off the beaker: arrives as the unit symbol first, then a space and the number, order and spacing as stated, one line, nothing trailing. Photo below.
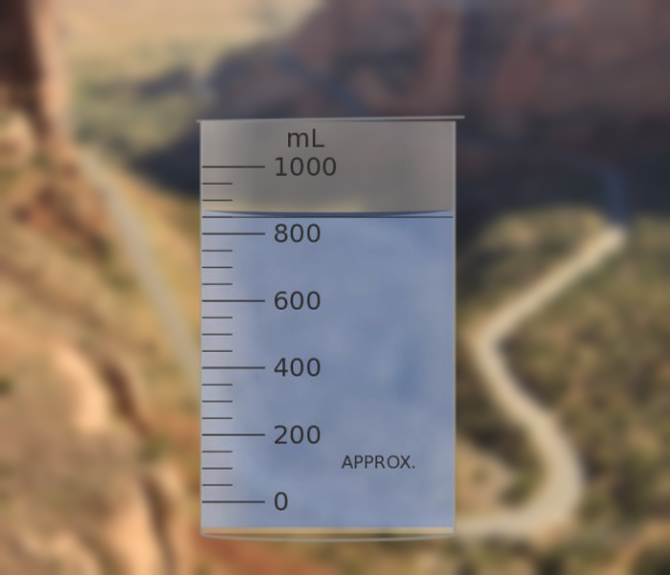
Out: mL 850
